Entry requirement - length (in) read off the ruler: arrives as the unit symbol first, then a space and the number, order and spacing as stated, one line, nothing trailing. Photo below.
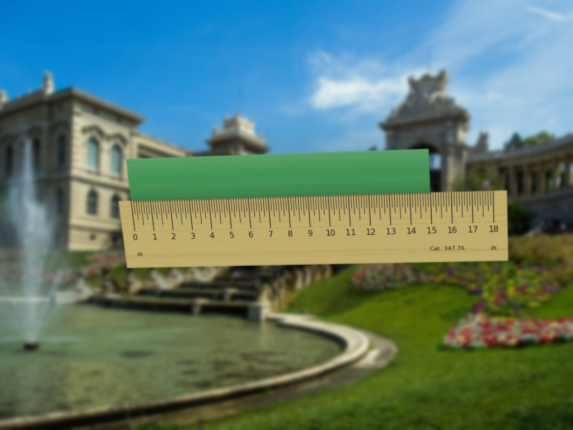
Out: in 15
